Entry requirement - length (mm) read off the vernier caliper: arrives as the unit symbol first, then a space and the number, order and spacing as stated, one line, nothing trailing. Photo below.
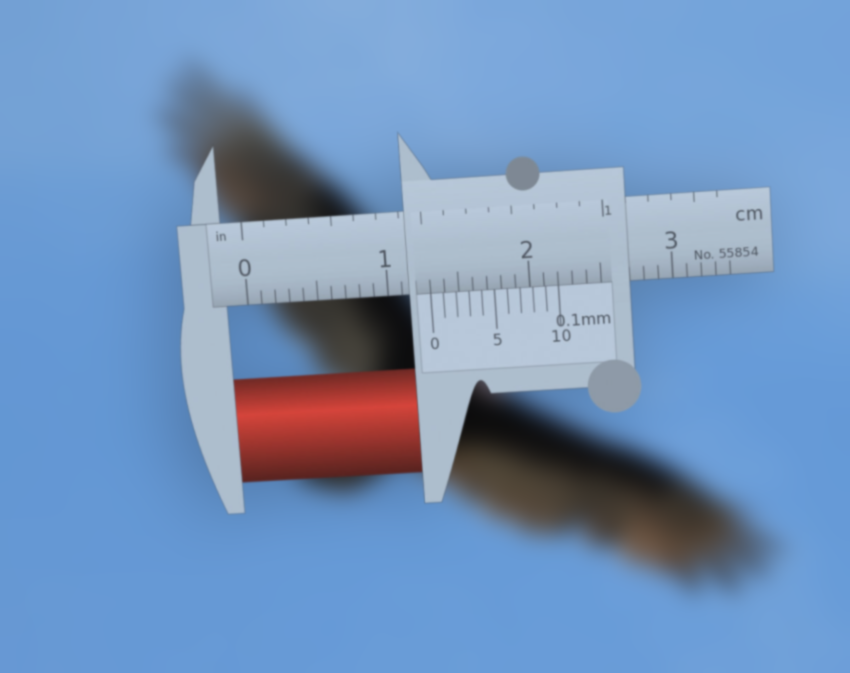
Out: mm 13.0
